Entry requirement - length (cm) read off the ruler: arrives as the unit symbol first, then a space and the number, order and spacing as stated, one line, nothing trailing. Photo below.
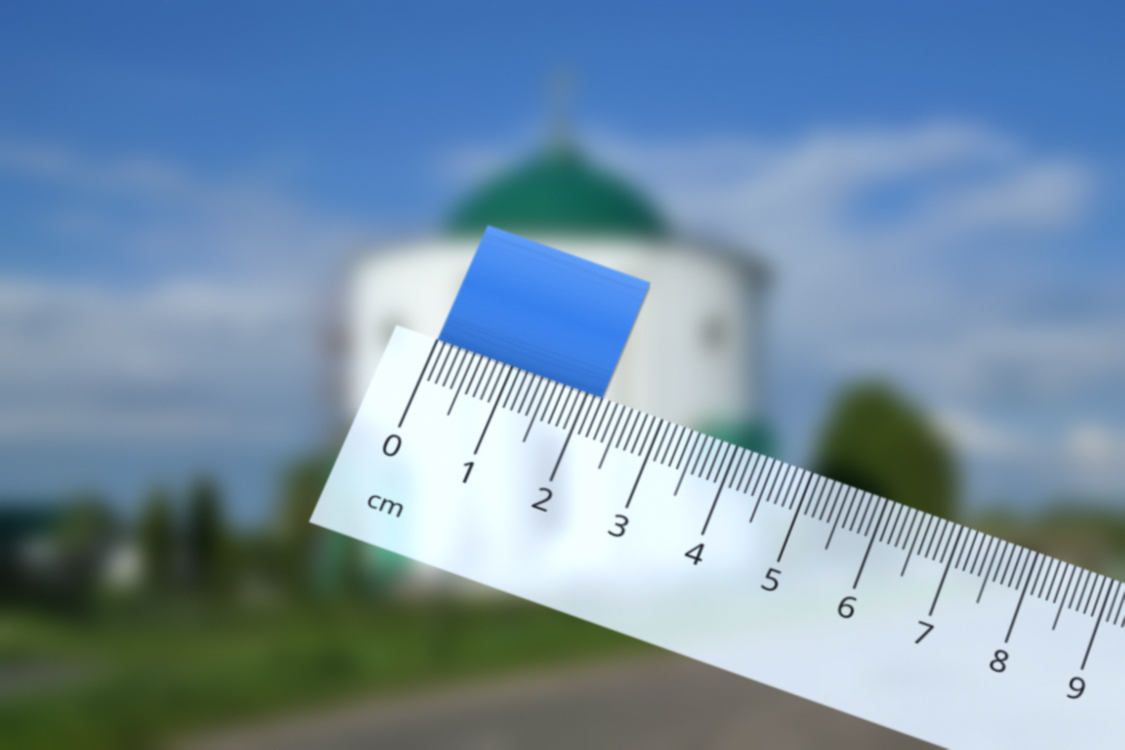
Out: cm 2.2
